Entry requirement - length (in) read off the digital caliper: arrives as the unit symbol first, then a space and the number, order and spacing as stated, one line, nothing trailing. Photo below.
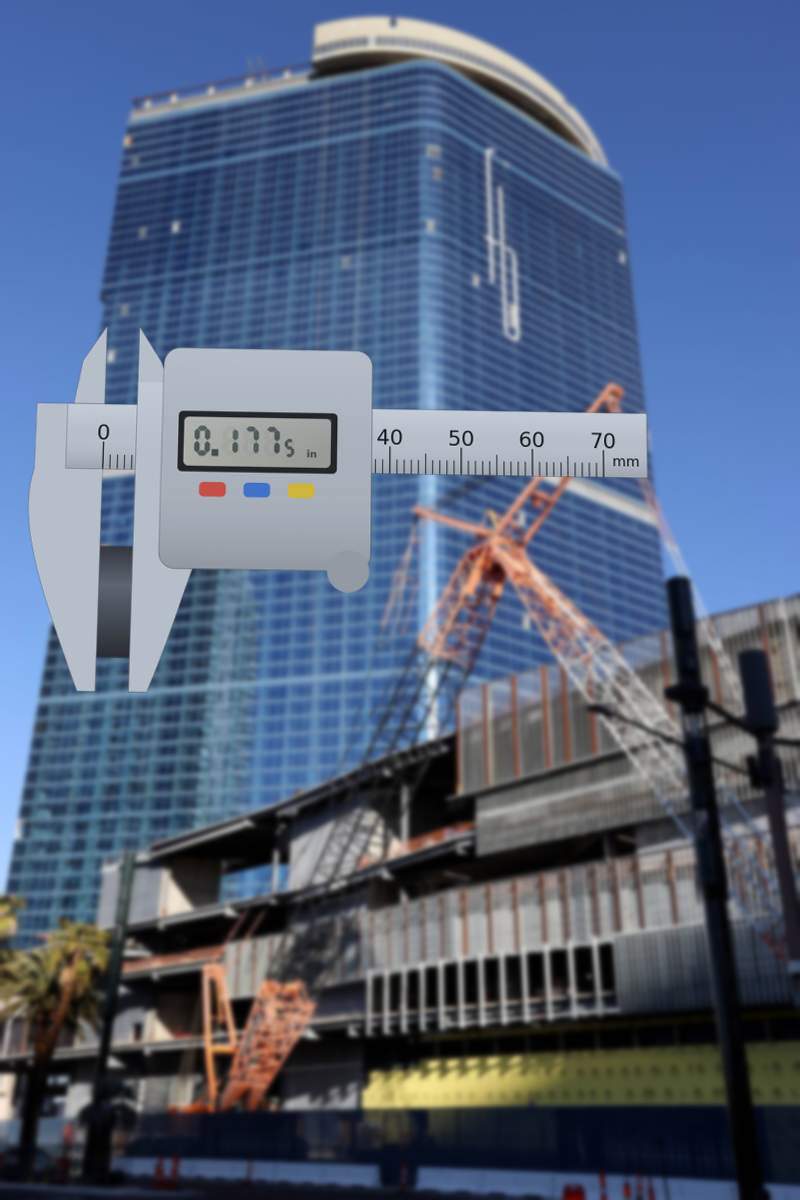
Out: in 0.1775
